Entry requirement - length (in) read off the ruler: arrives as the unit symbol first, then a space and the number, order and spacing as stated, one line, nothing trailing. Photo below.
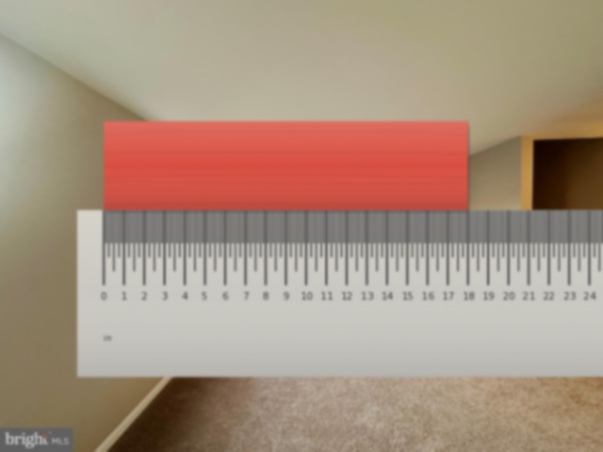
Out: in 18
